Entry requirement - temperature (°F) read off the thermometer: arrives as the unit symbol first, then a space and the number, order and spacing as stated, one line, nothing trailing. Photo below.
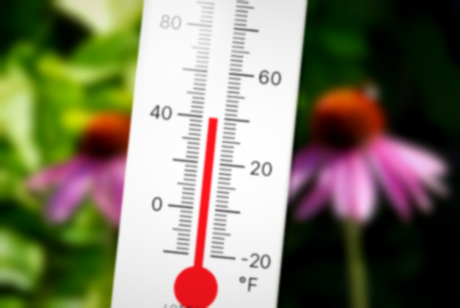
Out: °F 40
